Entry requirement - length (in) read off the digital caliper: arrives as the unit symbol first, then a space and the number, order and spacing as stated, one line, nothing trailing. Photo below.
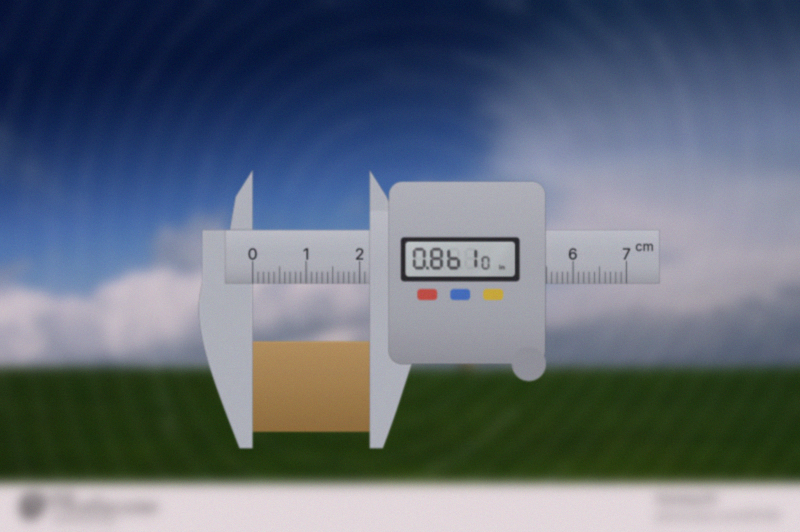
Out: in 0.8610
